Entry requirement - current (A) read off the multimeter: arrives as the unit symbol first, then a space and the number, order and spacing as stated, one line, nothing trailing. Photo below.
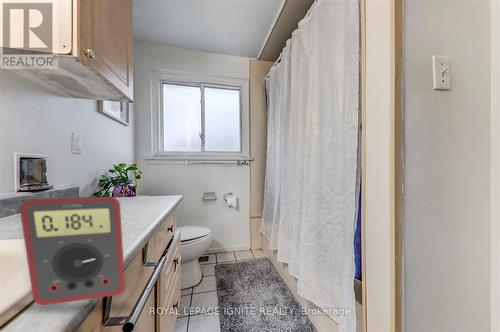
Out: A 0.184
